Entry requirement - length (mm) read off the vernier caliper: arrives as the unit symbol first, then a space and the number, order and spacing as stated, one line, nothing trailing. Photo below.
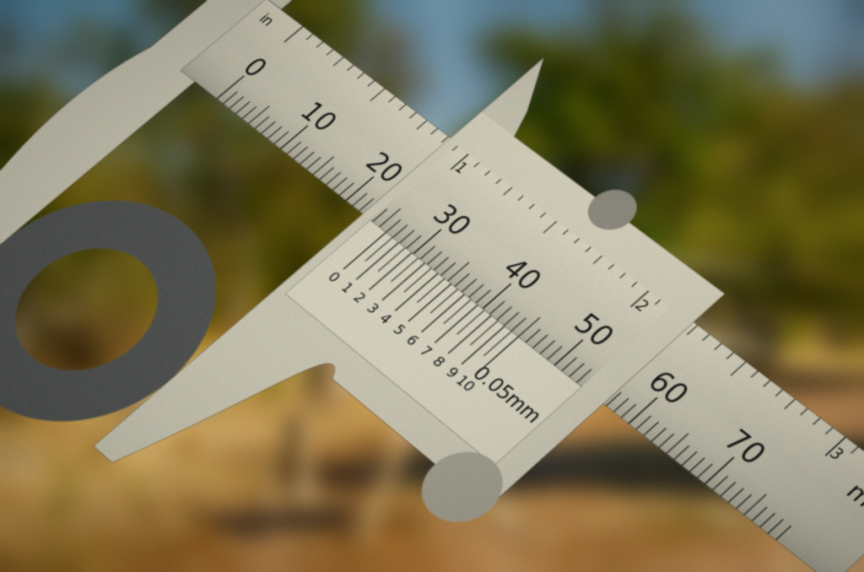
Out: mm 26.0
